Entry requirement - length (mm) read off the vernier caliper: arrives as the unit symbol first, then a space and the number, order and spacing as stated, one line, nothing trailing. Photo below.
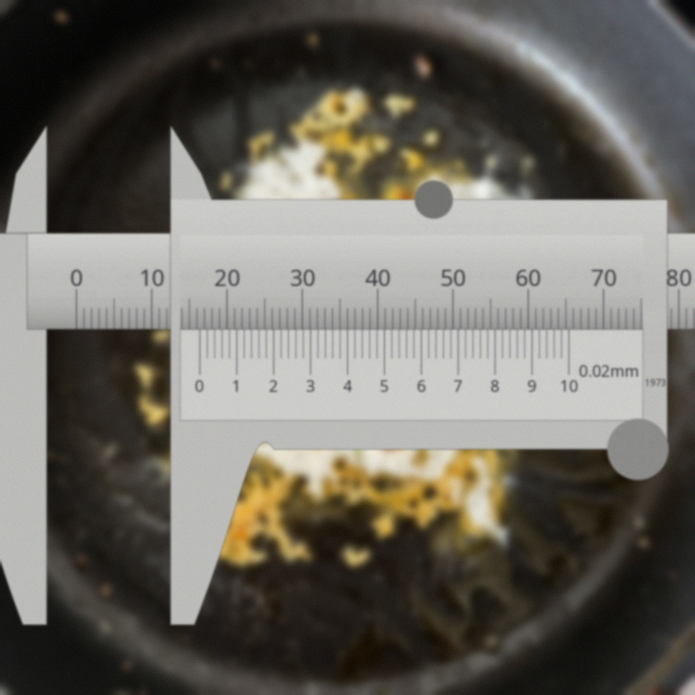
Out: mm 16.4
